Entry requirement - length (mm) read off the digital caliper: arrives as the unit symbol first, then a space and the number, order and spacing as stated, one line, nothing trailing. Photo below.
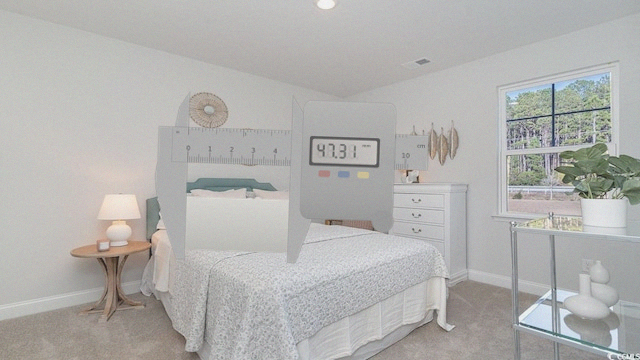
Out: mm 47.31
